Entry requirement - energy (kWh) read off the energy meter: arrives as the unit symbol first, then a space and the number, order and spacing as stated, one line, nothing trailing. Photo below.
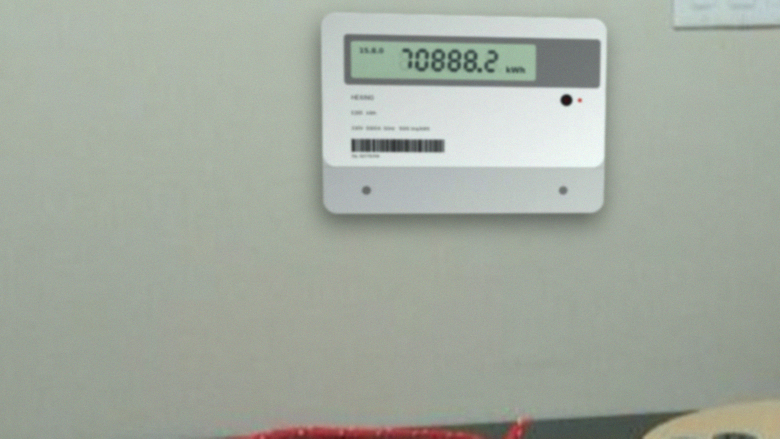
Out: kWh 70888.2
